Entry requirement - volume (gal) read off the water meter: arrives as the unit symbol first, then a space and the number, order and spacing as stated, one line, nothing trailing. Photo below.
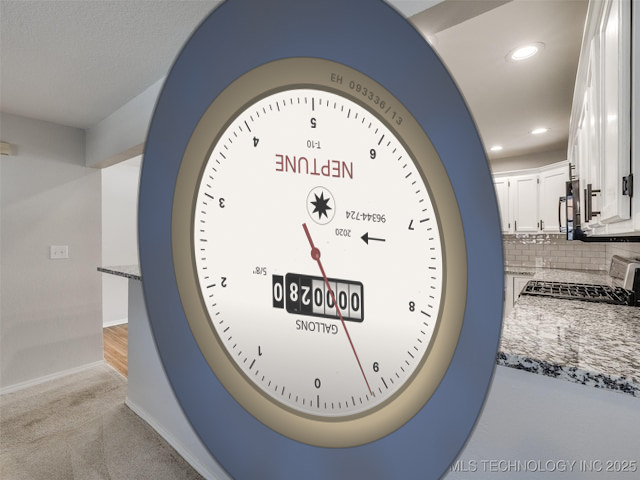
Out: gal 279.2
